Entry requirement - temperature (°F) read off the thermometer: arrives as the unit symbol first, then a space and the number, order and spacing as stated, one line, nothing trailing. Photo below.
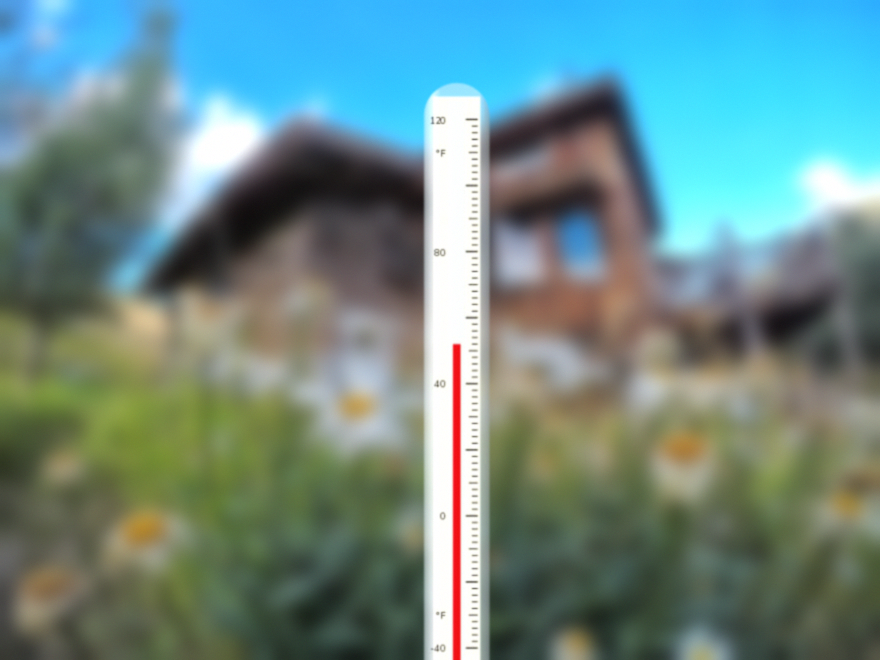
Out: °F 52
